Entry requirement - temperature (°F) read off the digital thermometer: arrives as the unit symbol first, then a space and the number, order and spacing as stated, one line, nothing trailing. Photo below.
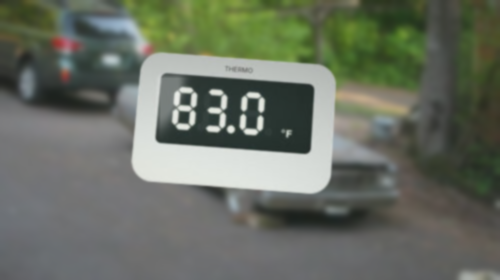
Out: °F 83.0
